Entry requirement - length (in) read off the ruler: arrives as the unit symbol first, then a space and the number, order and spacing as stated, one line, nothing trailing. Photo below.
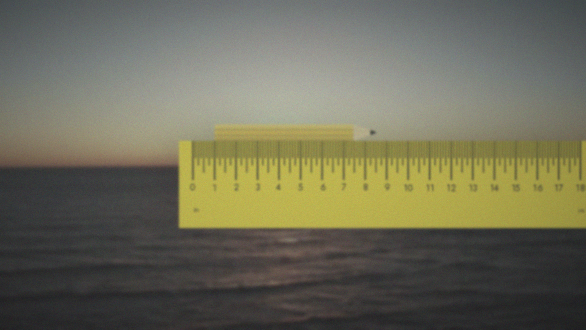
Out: in 7.5
